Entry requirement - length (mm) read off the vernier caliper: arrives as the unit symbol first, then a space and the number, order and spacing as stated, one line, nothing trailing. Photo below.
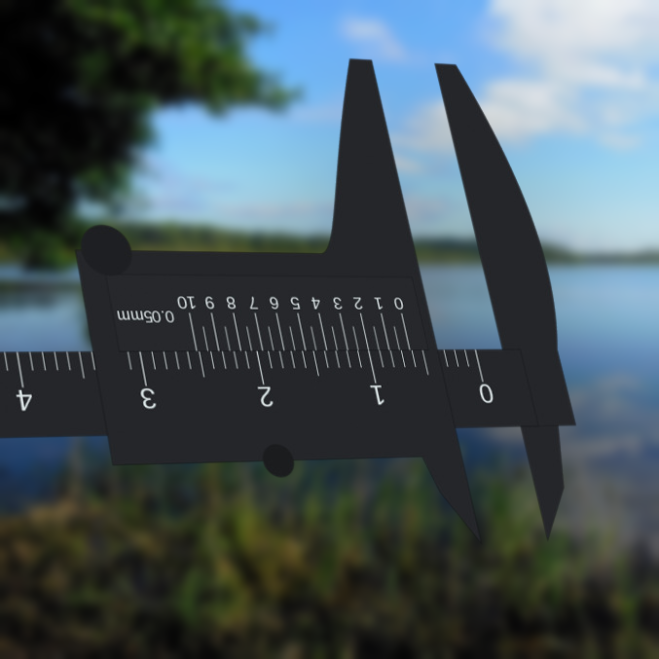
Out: mm 6.2
